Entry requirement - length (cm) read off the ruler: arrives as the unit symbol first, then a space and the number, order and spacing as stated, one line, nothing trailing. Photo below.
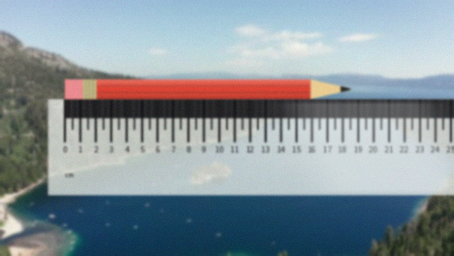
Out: cm 18.5
